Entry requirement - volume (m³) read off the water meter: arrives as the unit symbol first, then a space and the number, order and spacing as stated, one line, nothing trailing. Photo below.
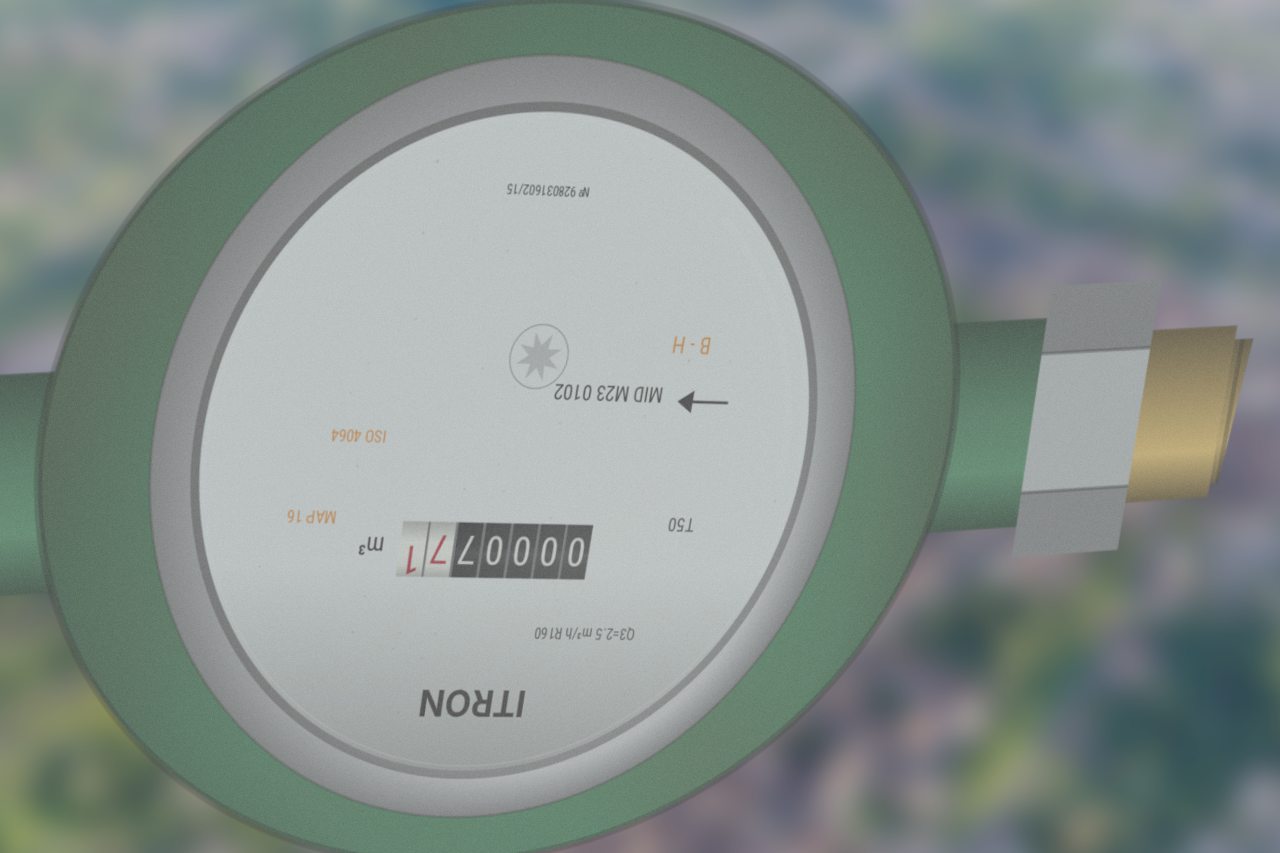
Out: m³ 7.71
